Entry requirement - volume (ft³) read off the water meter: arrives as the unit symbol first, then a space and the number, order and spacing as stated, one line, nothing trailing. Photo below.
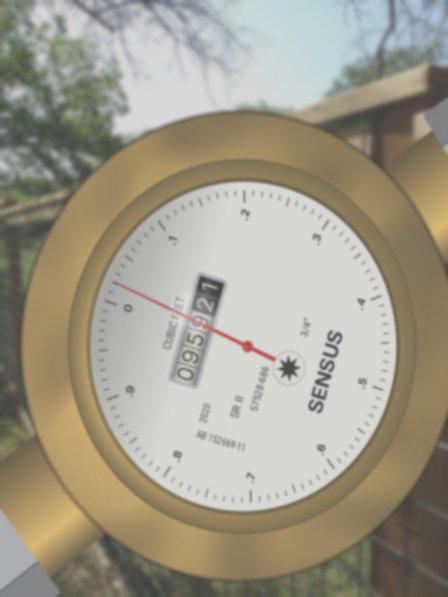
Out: ft³ 95921.02
